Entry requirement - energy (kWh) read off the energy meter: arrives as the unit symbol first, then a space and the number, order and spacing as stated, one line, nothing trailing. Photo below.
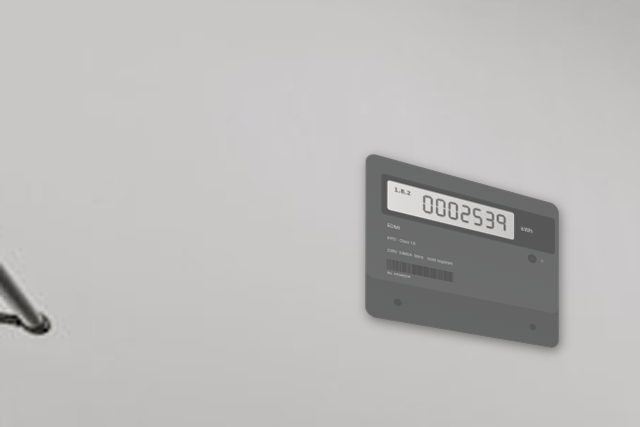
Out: kWh 2539
